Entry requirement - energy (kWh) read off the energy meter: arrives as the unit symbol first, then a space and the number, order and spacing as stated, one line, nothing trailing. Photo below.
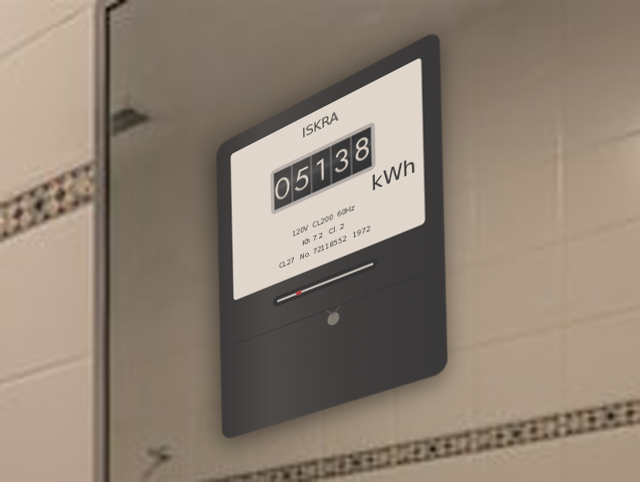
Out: kWh 5138
